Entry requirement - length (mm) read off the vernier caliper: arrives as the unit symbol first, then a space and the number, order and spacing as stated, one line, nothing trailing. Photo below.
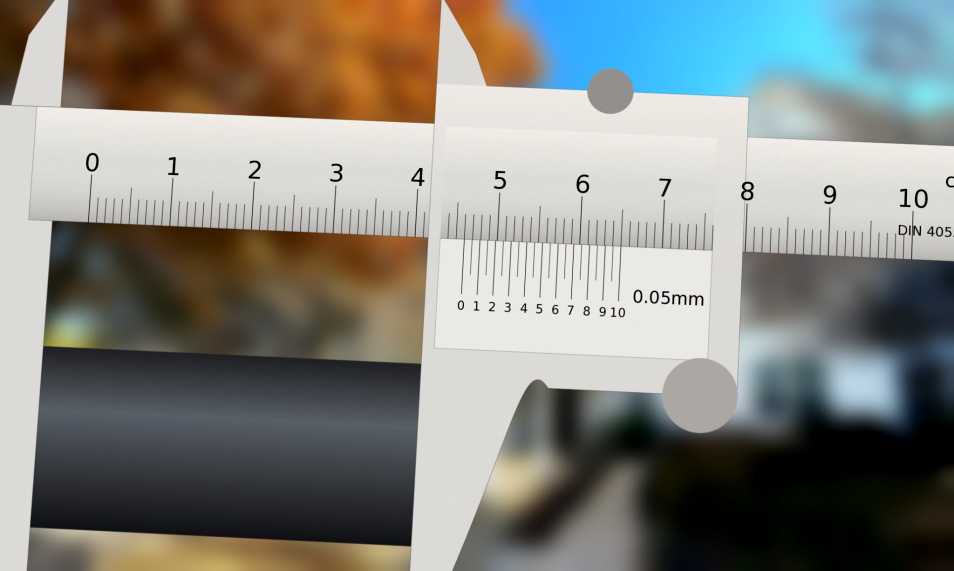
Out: mm 46.0
